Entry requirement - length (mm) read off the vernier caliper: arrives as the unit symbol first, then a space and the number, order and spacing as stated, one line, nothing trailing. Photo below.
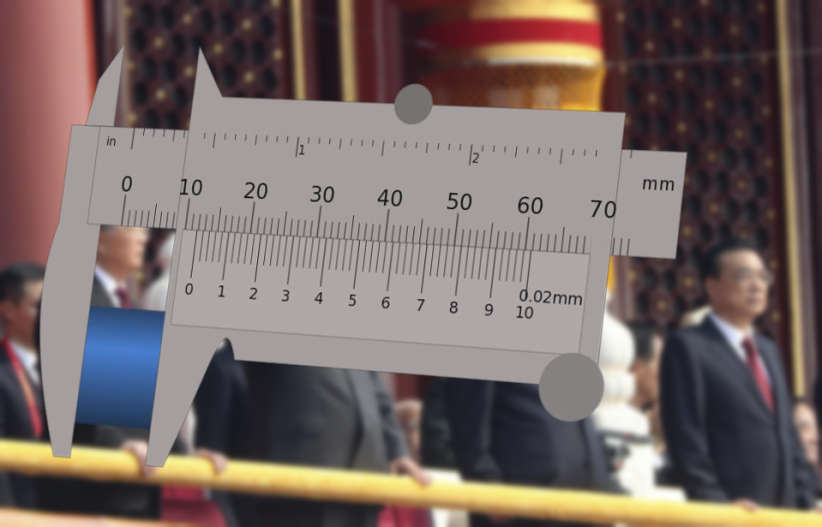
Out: mm 11.8
